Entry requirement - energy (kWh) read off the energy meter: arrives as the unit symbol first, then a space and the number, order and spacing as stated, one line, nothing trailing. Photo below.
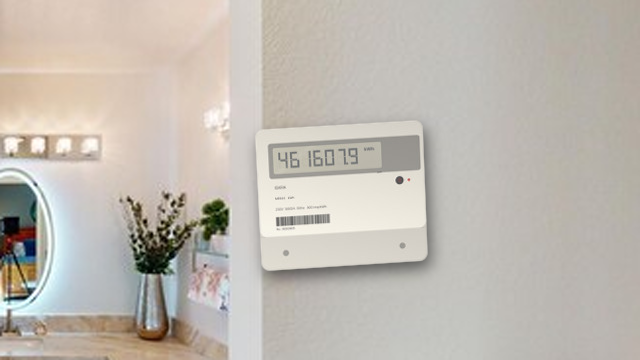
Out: kWh 461607.9
